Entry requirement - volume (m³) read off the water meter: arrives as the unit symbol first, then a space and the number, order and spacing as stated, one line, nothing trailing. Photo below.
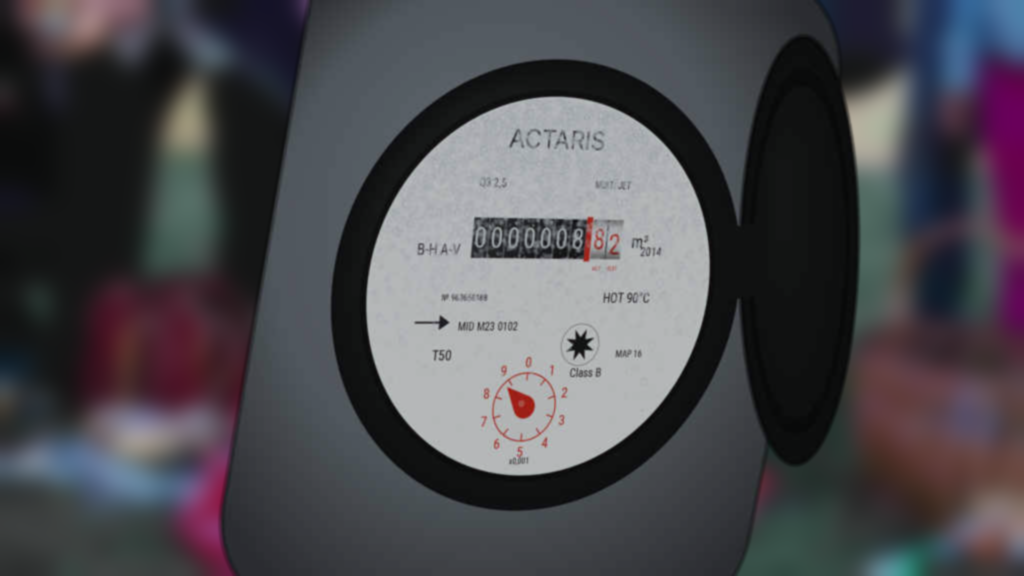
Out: m³ 8.818
